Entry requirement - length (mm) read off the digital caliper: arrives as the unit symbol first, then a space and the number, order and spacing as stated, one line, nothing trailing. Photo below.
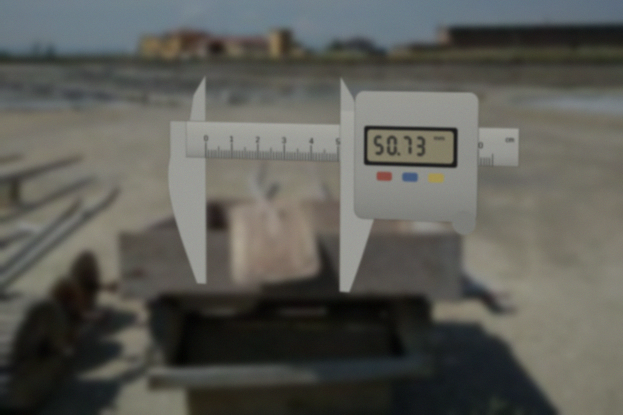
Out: mm 50.73
